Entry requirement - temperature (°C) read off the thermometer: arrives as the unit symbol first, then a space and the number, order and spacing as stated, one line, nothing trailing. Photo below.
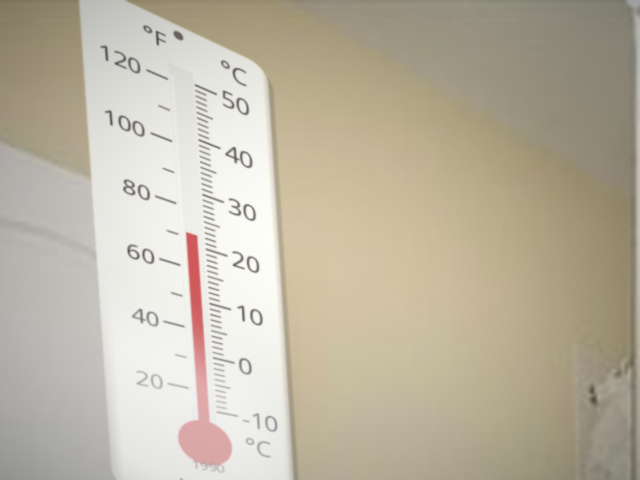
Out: °C 22
